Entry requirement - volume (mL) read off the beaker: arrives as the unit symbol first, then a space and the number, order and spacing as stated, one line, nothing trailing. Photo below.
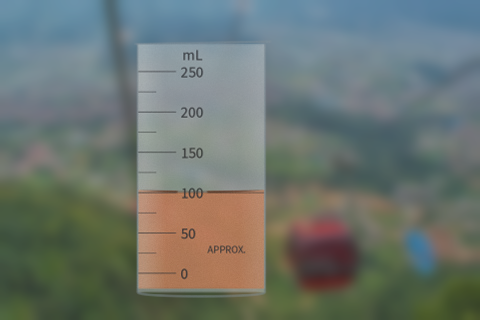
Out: mL 100
